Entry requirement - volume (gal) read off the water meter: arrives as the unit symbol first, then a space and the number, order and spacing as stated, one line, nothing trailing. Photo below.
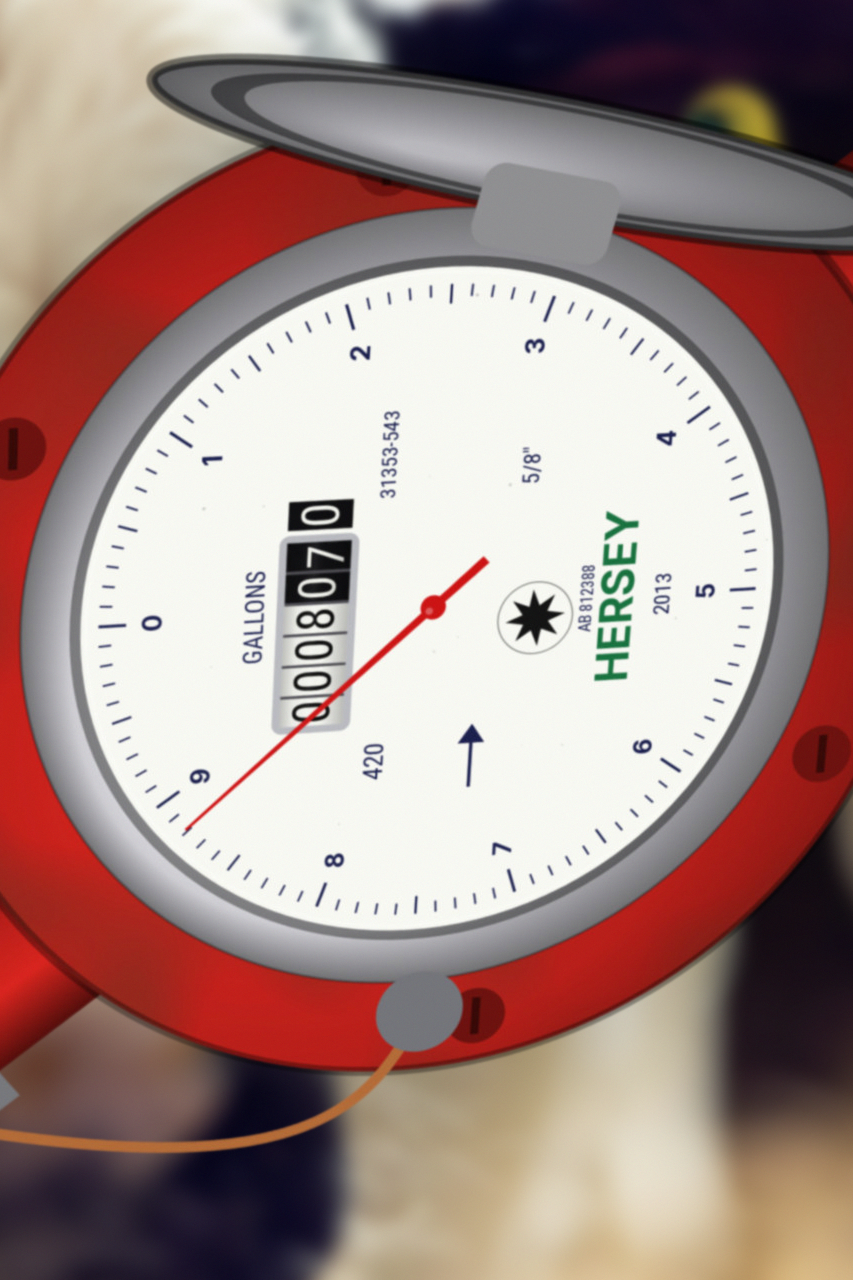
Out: gal 8068.8
